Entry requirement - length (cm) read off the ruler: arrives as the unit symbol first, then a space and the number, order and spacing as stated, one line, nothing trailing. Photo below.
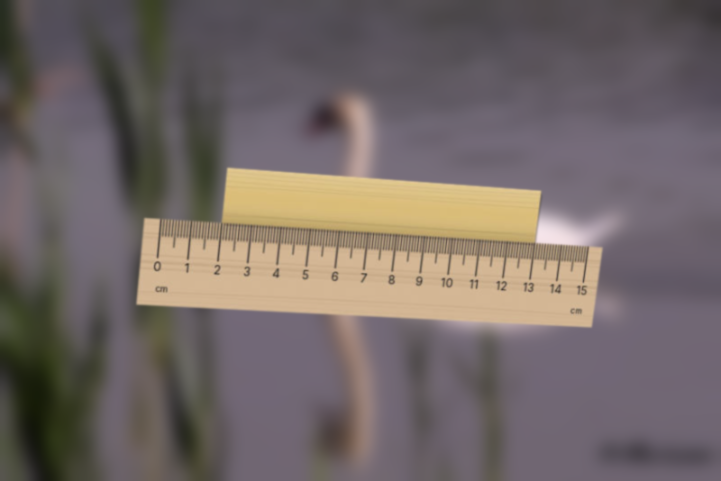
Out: cm 11
